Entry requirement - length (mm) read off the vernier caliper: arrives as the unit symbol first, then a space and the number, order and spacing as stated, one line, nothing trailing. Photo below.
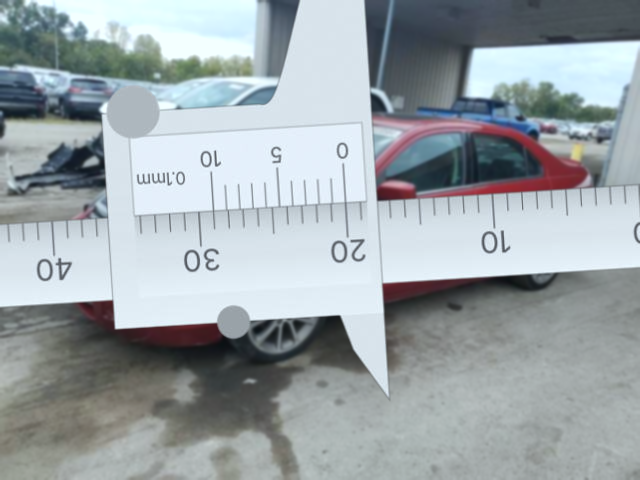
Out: mm 20.0
